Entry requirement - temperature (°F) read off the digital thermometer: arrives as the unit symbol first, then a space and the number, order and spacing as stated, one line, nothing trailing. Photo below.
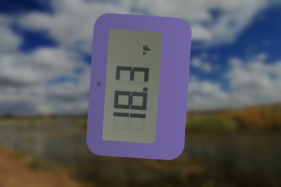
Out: °F 18.3
